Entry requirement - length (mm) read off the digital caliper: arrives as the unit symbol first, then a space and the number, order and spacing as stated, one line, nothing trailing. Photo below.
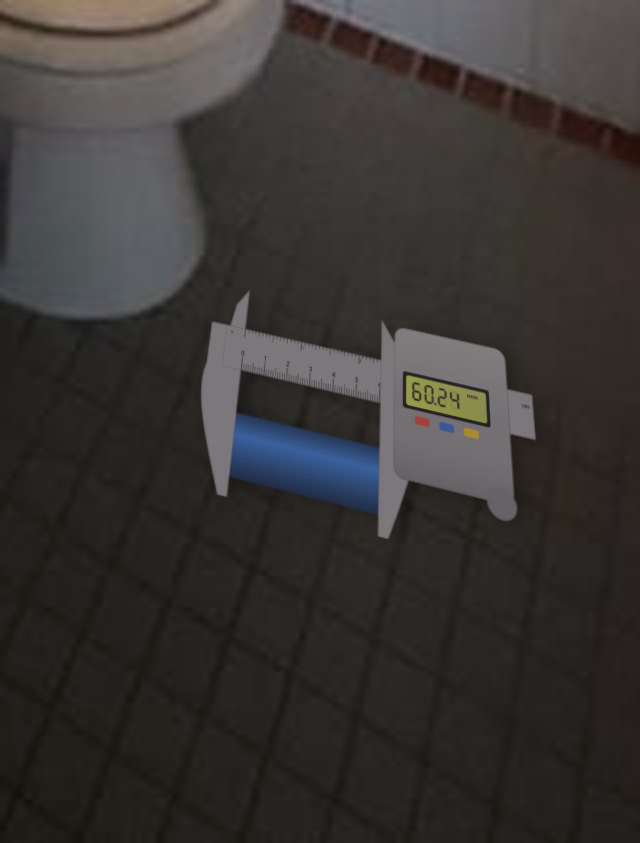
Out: mm 60.24
